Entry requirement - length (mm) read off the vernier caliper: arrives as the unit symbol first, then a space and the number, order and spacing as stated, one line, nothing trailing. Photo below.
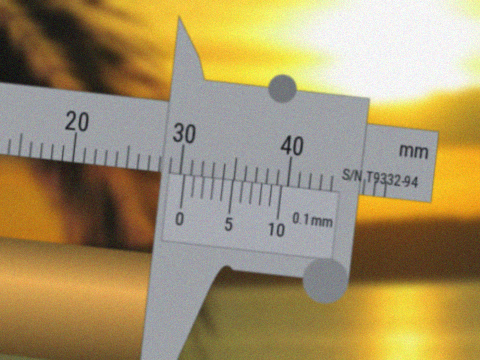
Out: mm 30.4
